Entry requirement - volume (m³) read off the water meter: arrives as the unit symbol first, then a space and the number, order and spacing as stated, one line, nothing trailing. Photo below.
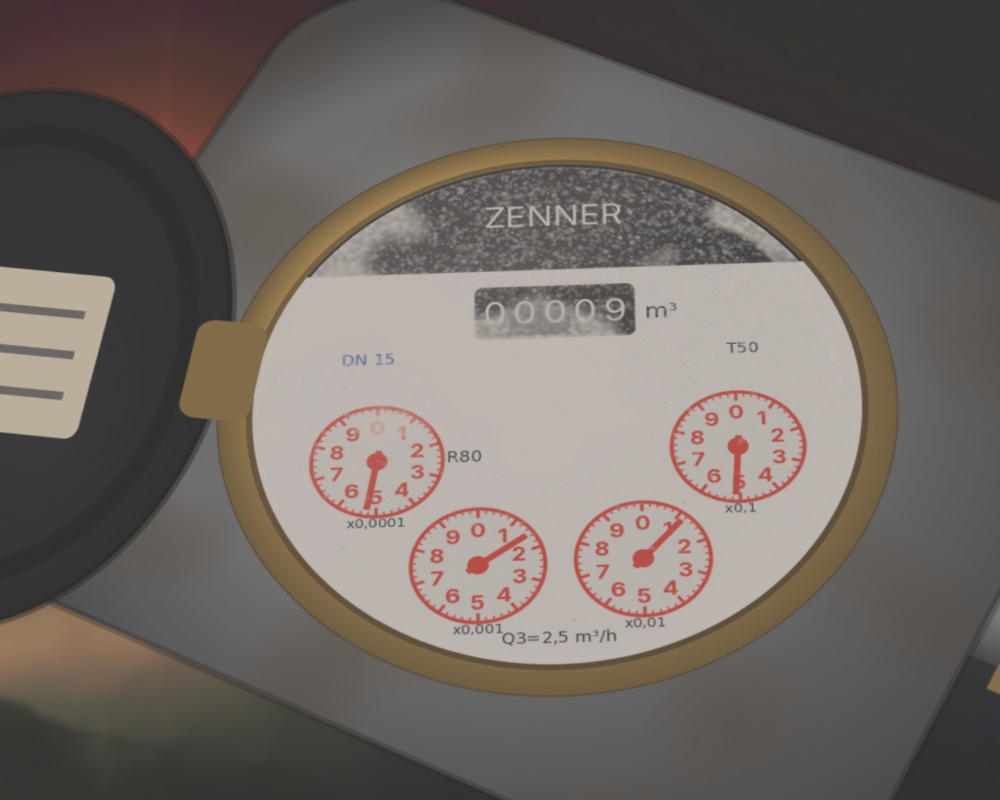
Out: m³ 9.5115
